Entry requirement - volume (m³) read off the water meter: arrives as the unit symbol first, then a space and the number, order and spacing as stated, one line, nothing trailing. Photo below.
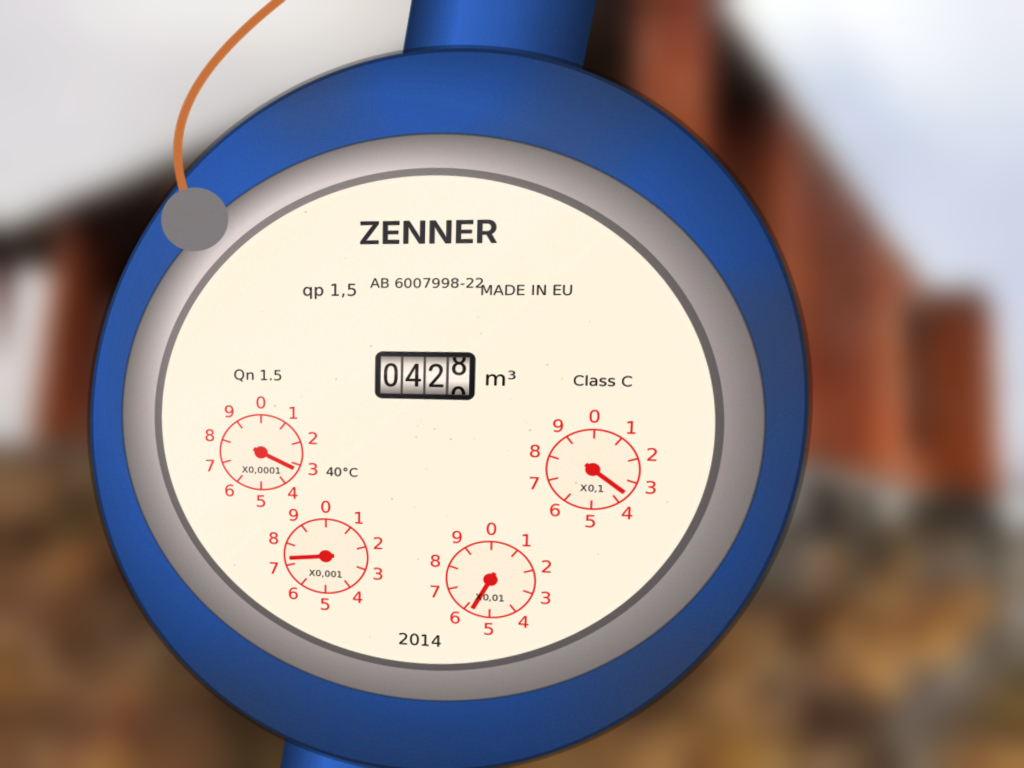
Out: m³ 428.3573
